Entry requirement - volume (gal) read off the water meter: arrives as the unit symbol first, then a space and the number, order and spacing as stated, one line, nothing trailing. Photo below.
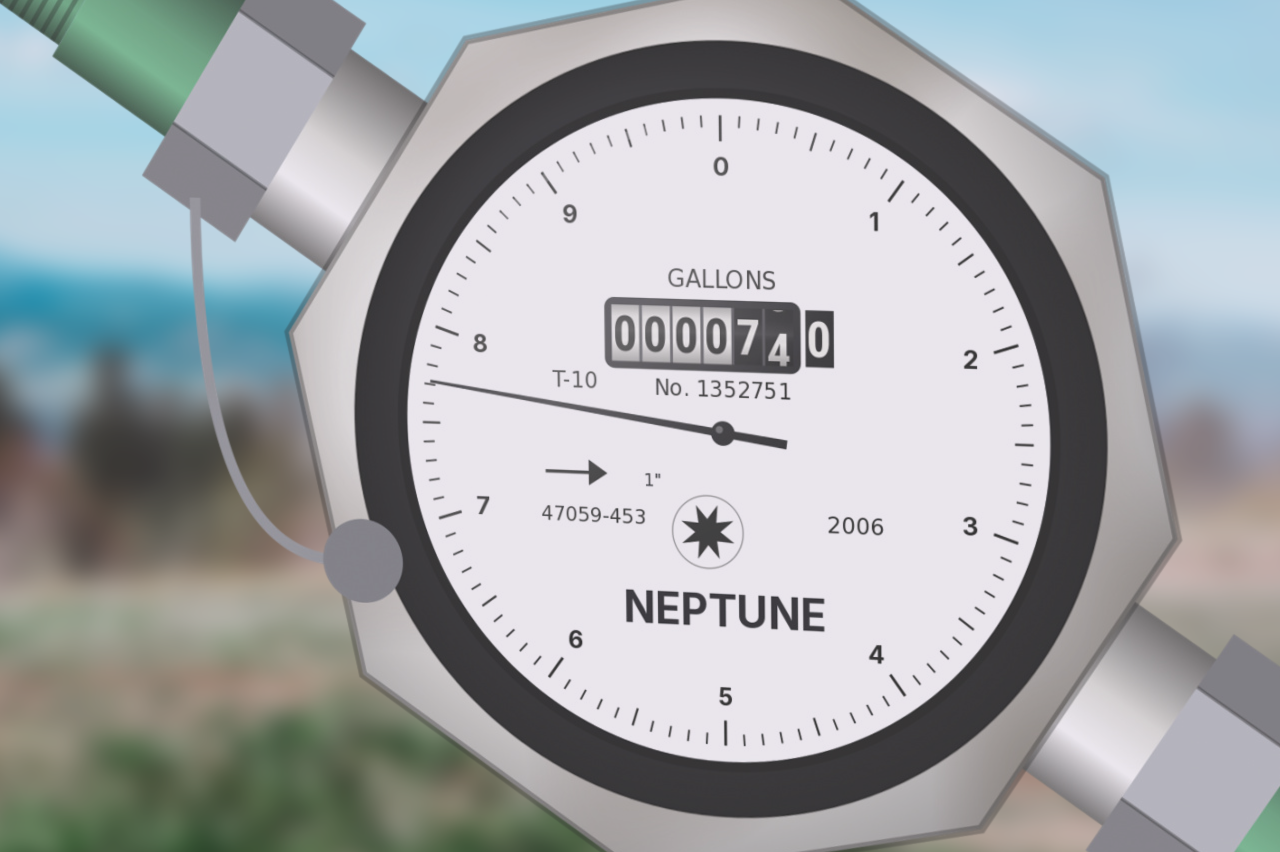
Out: gal 737.7
